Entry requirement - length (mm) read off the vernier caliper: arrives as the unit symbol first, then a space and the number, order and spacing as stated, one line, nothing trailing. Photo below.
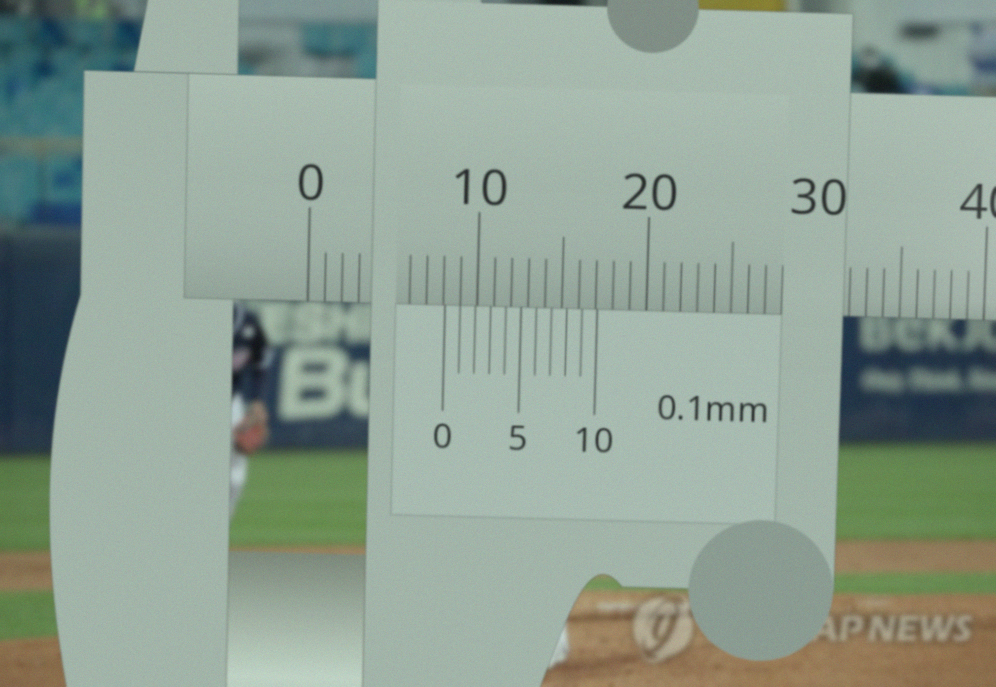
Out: mm 8.1
